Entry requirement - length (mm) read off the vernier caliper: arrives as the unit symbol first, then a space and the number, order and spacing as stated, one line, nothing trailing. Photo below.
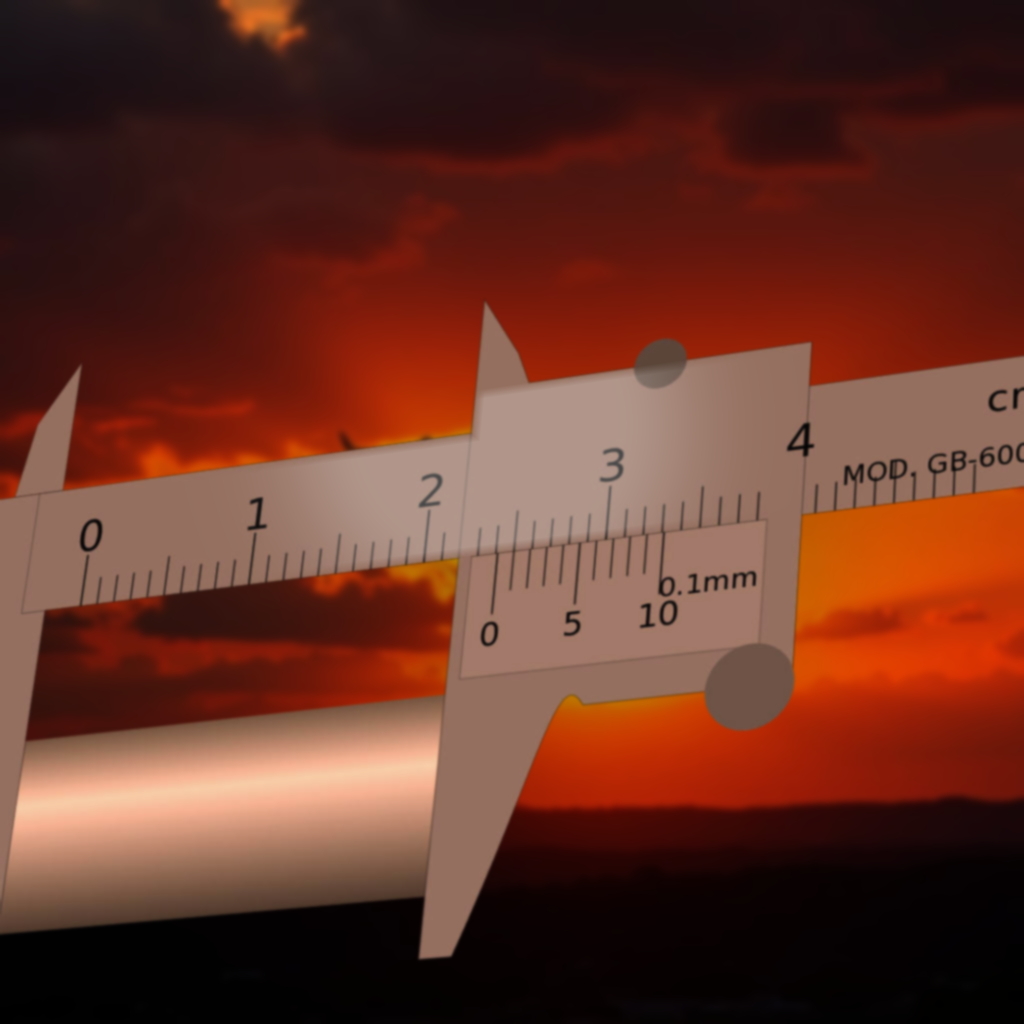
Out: mm 24.1
